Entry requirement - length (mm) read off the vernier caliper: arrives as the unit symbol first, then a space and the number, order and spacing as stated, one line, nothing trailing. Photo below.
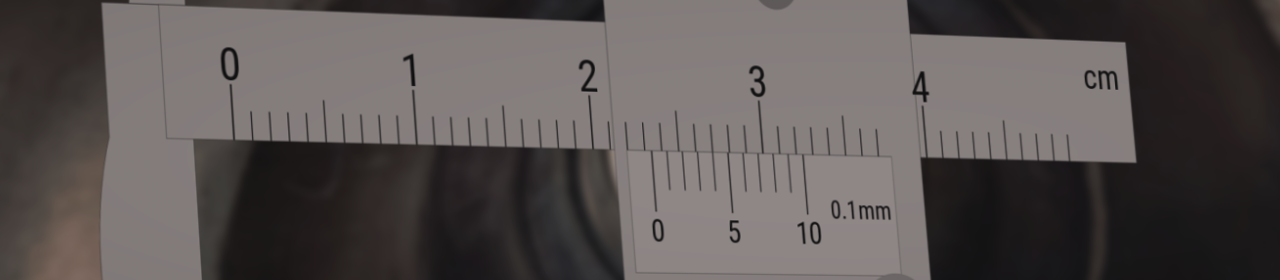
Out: mm 23.4
